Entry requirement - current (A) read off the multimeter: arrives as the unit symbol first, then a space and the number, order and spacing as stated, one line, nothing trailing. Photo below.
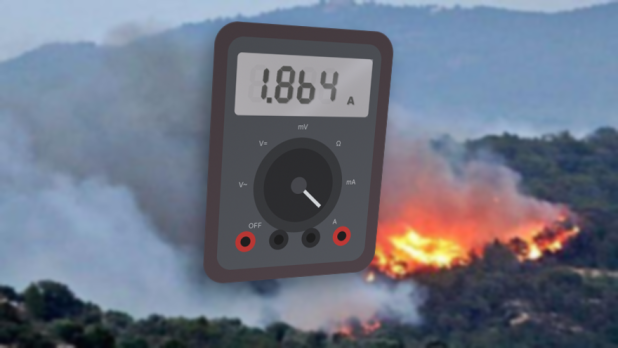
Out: A 1.864
